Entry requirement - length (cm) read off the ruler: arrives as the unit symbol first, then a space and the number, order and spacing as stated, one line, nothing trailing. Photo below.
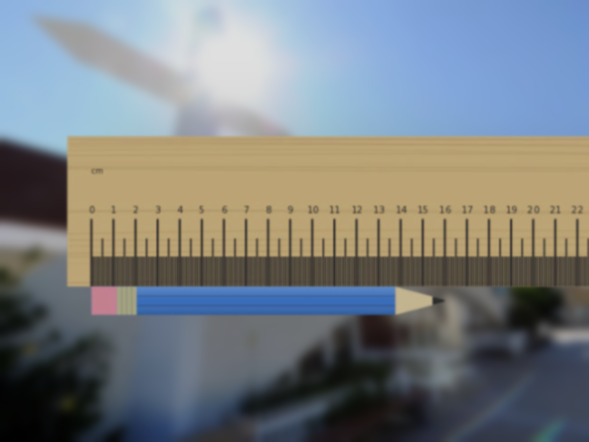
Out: cm 16
